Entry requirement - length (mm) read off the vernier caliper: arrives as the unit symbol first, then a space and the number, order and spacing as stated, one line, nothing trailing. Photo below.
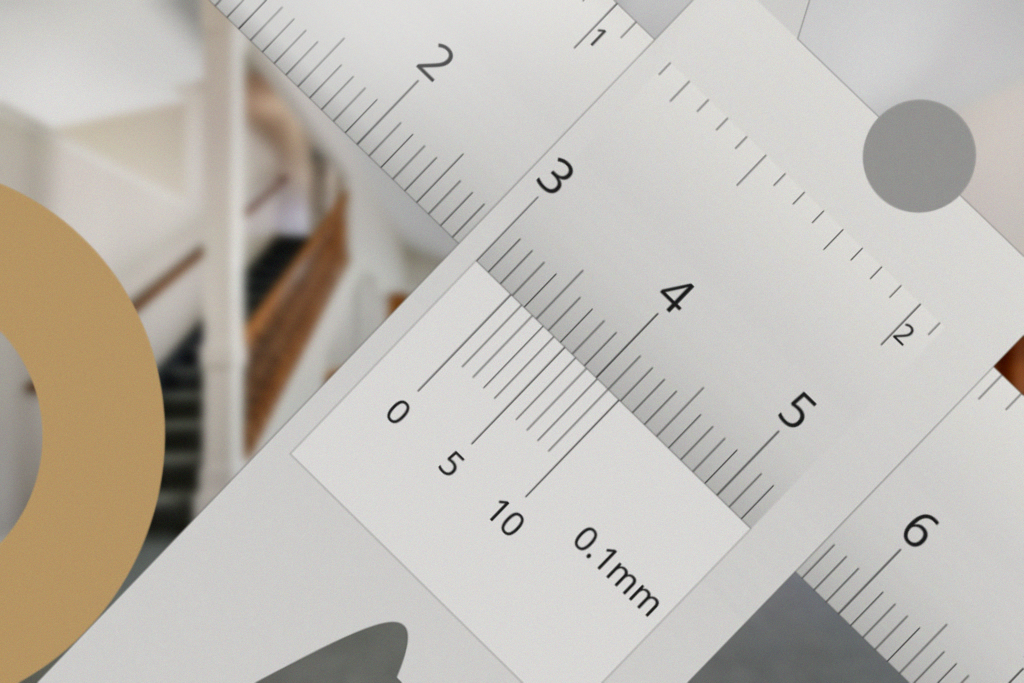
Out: mm 32.9
